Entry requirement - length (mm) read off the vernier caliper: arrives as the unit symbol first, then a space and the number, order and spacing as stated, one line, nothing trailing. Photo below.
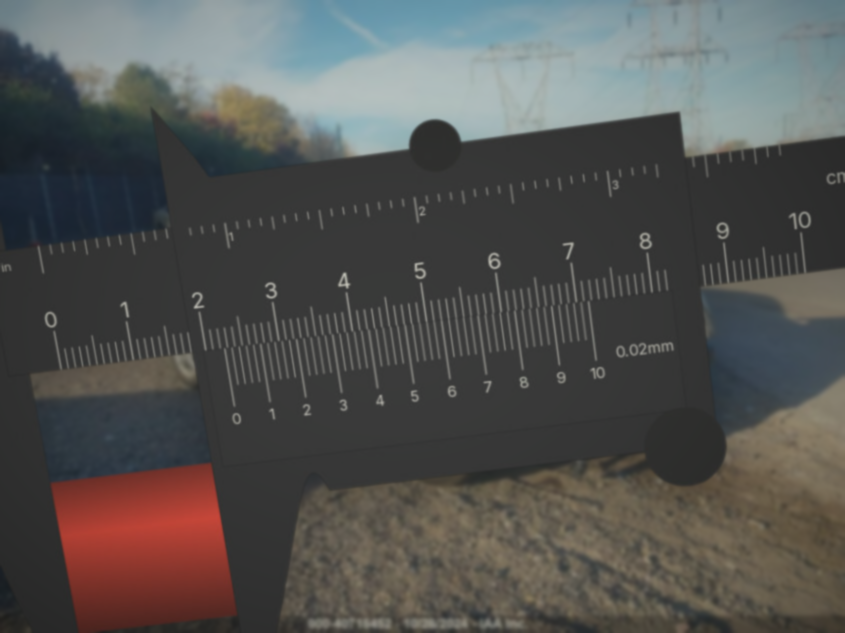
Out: mm 22.6
